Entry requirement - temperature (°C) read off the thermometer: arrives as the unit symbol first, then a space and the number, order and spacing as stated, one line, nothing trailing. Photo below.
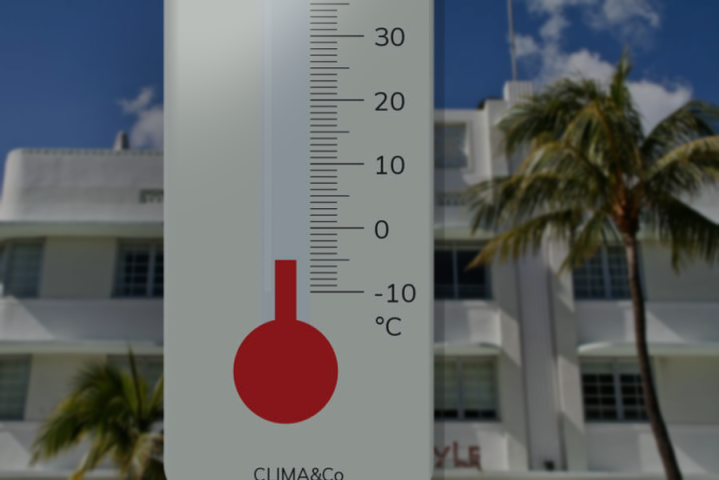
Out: °C -5
